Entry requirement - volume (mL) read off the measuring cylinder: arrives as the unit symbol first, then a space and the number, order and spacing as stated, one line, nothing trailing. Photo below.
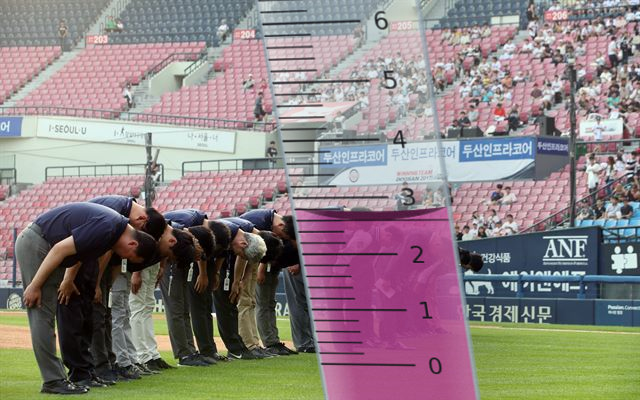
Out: mL 2.6
